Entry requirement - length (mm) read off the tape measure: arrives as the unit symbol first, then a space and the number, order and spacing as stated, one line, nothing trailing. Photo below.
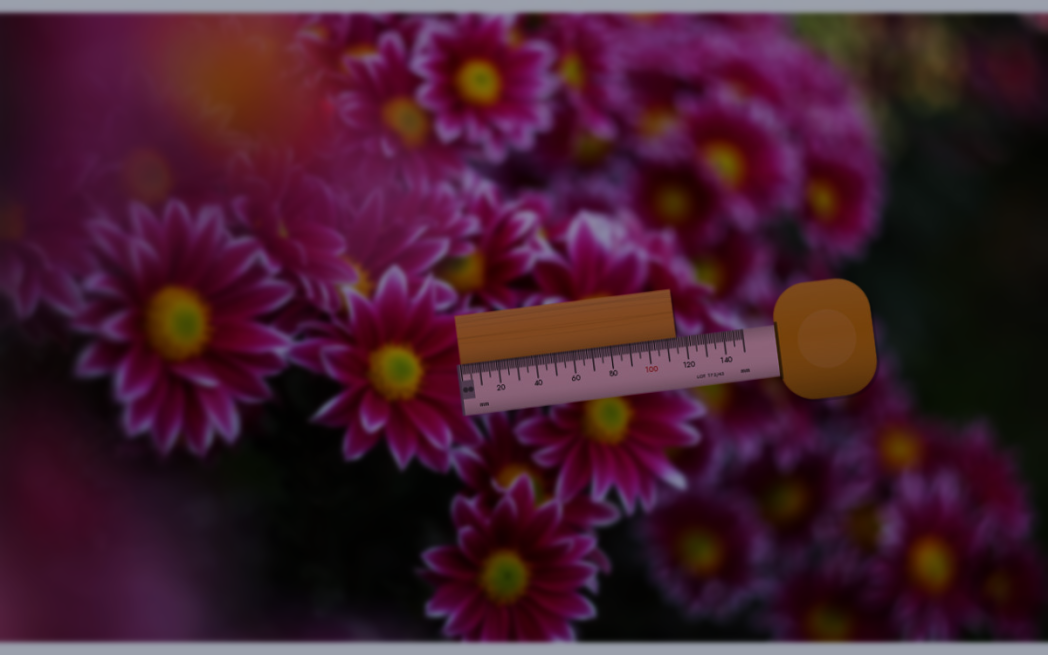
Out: mm 115
